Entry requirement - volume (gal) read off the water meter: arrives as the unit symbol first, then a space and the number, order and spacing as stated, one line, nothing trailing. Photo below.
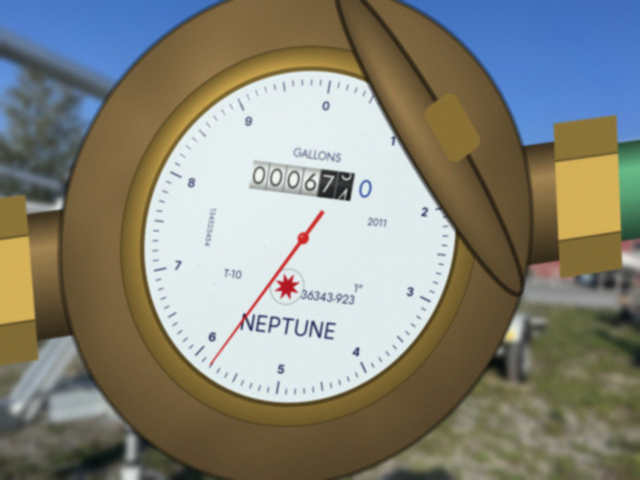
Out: gal 6735.8
